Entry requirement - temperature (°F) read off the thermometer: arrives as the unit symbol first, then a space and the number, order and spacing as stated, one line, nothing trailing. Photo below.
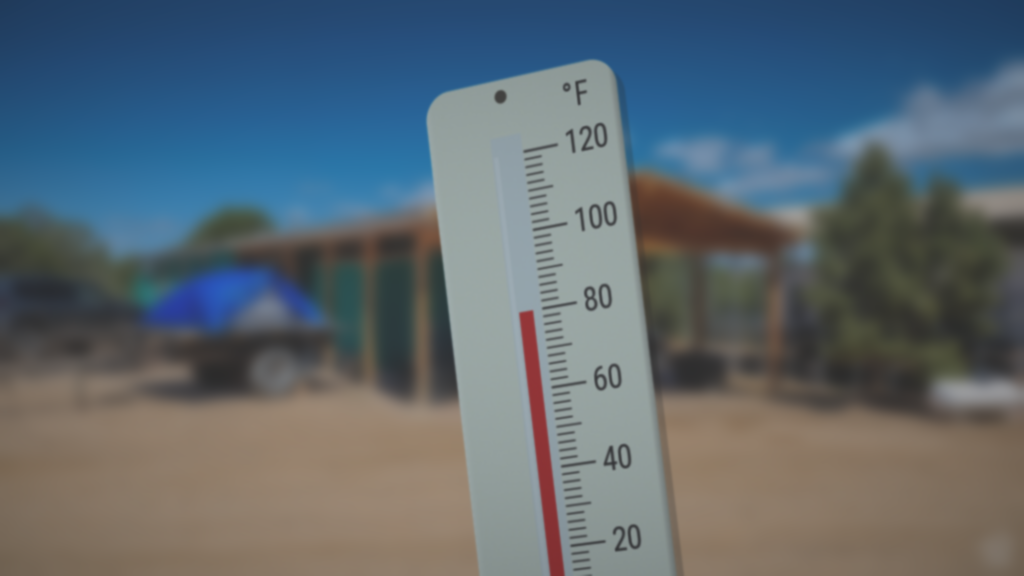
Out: °F 80
